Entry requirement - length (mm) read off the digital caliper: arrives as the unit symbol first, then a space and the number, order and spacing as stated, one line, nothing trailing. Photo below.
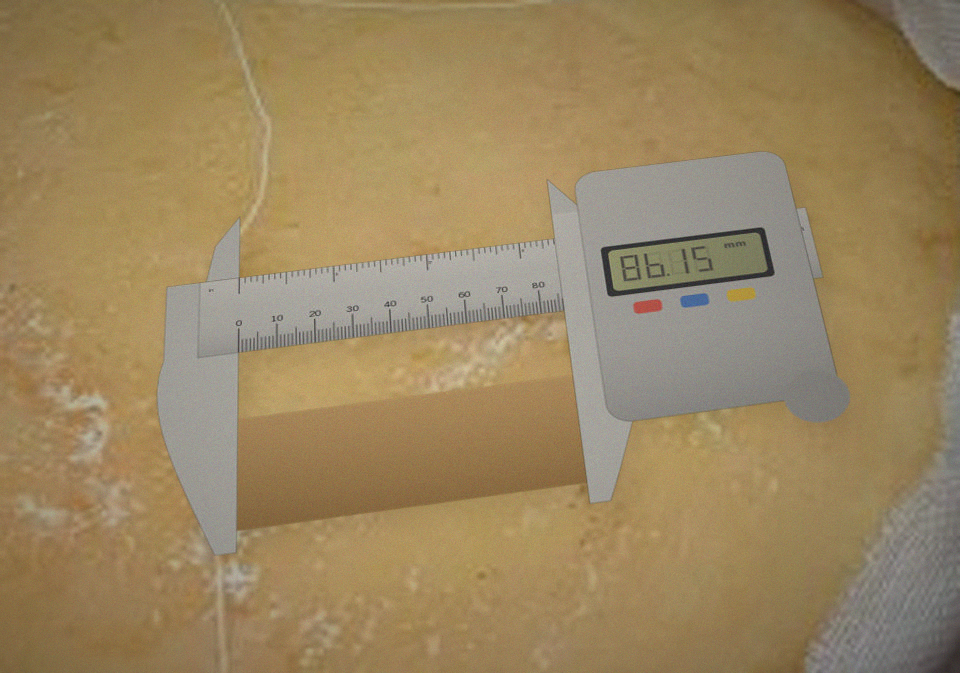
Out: mm 86.15
